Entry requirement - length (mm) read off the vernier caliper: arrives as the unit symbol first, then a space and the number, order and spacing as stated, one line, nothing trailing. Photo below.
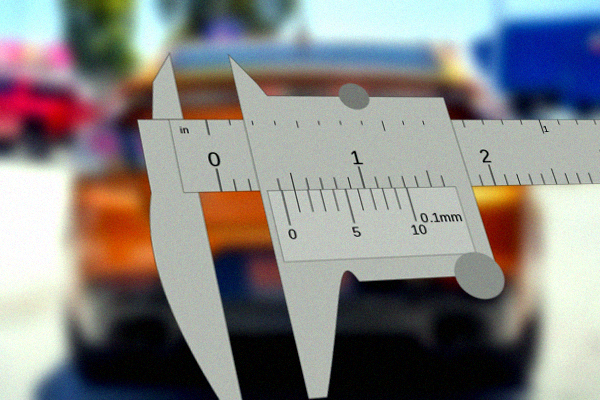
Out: mm 4.1
